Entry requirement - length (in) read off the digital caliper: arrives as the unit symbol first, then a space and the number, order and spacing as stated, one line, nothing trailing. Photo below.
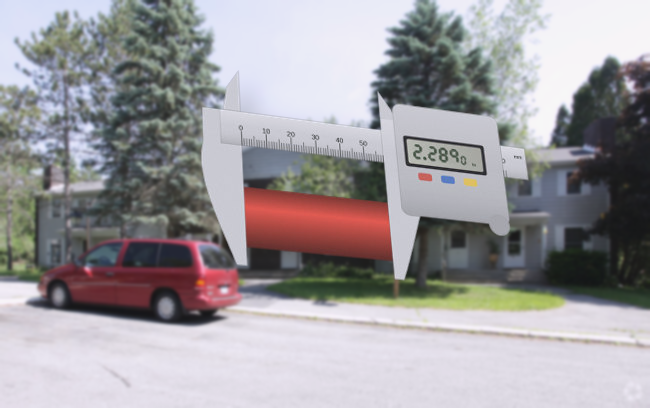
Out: in 2.2890
